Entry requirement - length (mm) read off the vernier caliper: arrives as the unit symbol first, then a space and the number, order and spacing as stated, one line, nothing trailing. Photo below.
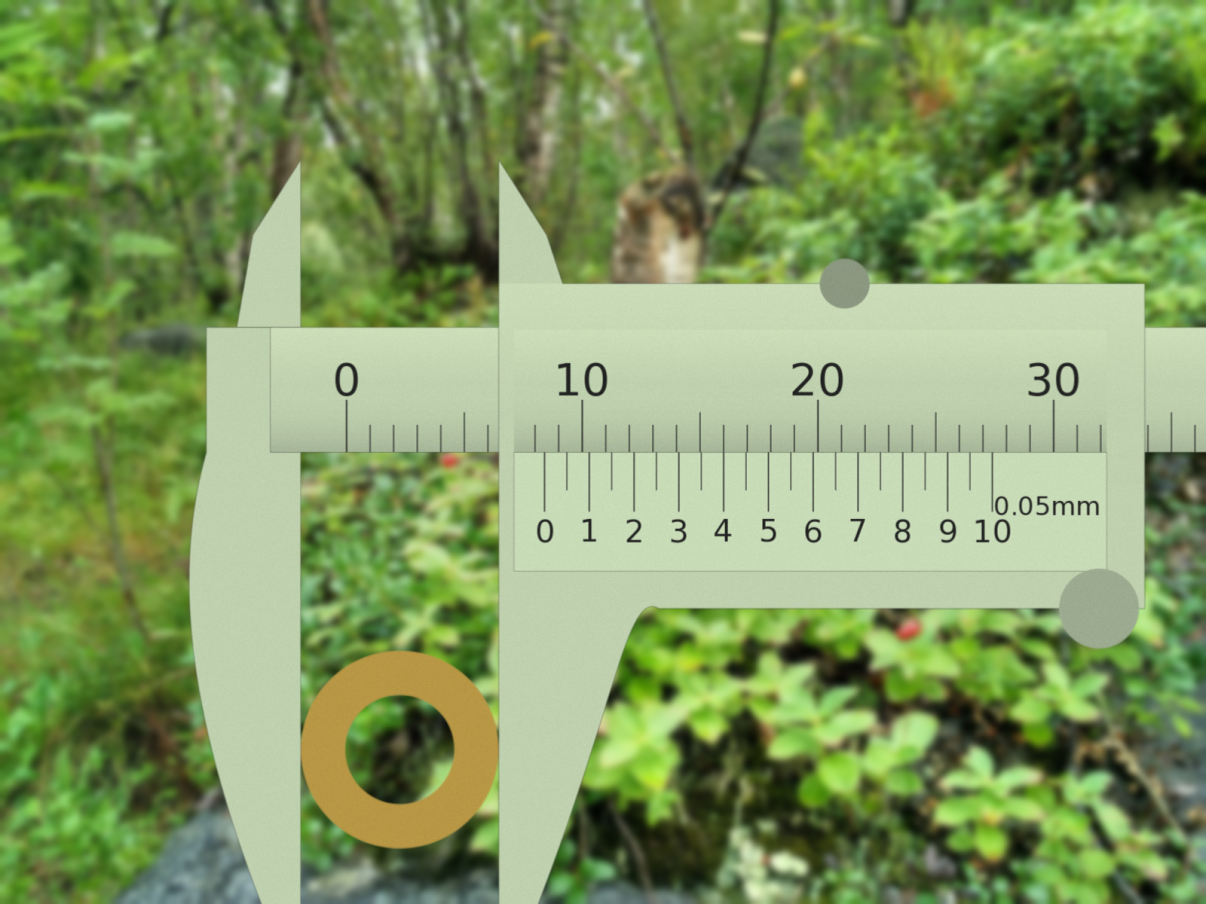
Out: mm 8.40
